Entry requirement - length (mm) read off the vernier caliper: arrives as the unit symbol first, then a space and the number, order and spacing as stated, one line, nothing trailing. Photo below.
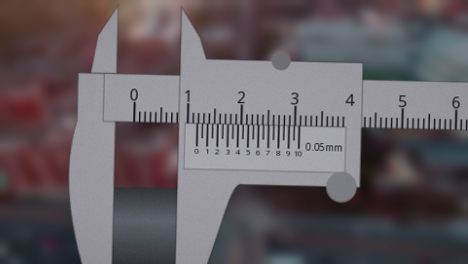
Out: mm 11.8
